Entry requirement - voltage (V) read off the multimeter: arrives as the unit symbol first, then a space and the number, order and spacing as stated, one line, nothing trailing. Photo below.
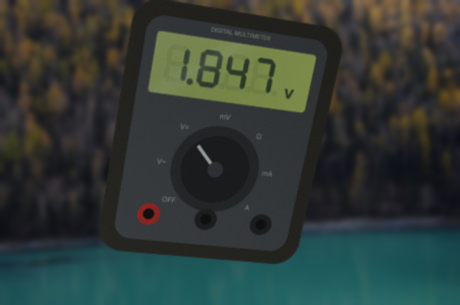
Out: V 1.847
